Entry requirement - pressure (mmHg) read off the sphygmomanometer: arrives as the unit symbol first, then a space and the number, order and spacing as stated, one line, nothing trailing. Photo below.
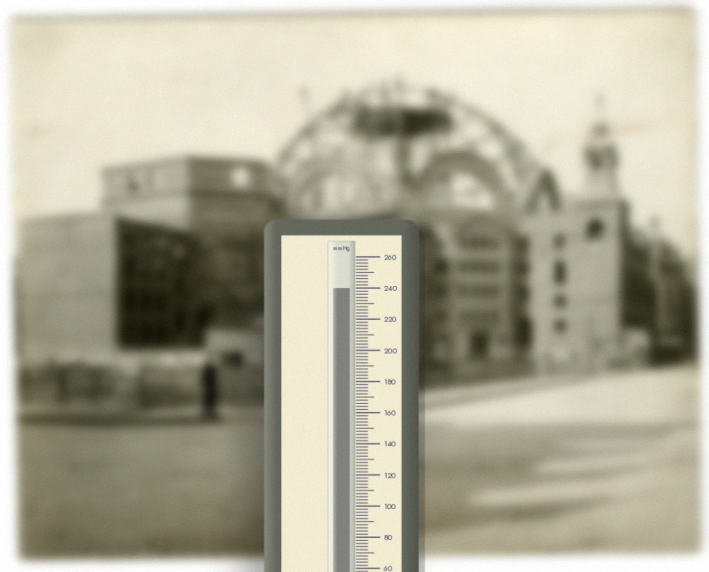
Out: mmHg 240
